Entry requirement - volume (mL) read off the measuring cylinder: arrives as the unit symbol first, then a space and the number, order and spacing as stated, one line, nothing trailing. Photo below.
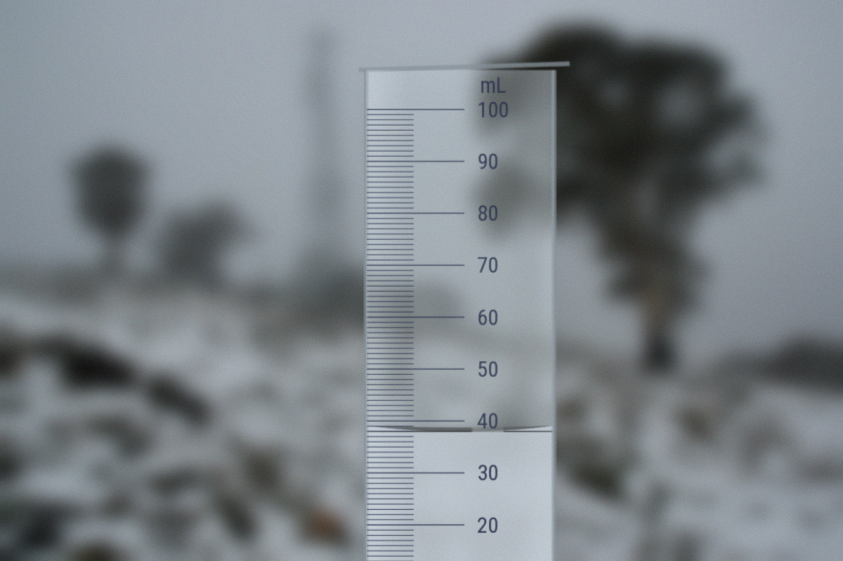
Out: mL 38
